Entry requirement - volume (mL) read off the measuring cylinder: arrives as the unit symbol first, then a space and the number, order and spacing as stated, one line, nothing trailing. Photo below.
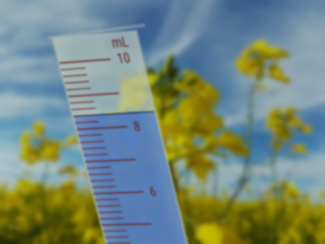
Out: mL 8.4
